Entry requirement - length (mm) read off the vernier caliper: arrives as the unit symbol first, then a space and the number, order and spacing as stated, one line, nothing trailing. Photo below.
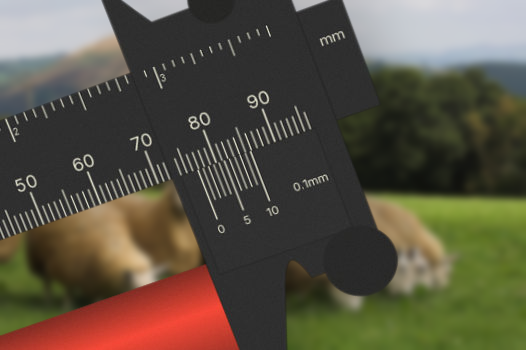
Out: mm 76.8
